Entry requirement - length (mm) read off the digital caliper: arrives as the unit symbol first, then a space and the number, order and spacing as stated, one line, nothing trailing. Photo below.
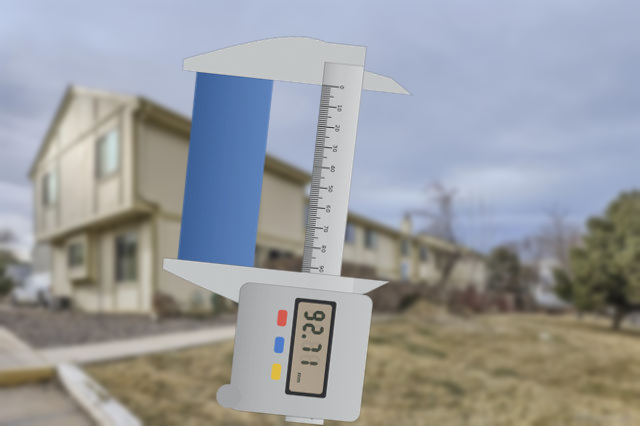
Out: mm 92.71
